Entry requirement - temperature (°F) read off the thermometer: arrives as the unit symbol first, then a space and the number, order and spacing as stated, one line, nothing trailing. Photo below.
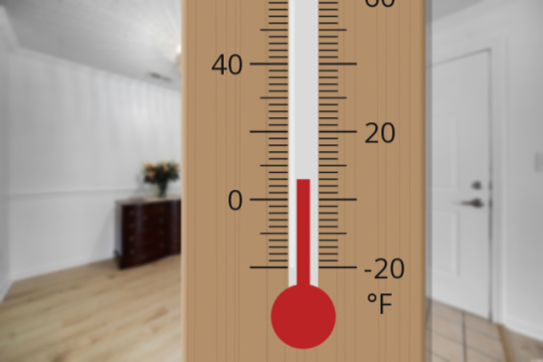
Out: °F 6
